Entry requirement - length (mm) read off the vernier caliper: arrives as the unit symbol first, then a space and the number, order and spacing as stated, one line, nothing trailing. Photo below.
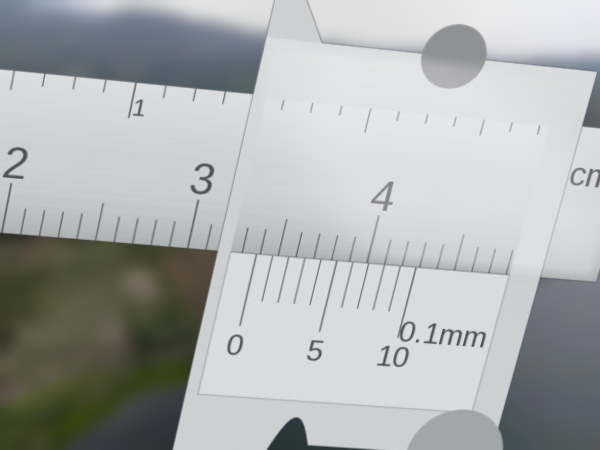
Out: mm 33.8
